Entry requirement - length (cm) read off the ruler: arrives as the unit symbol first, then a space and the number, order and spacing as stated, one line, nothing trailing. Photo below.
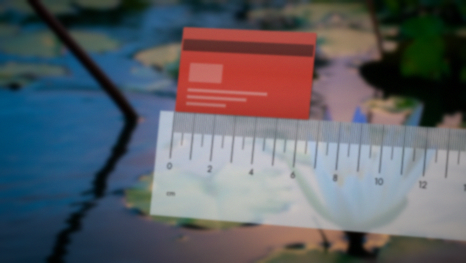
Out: cm 6.5
